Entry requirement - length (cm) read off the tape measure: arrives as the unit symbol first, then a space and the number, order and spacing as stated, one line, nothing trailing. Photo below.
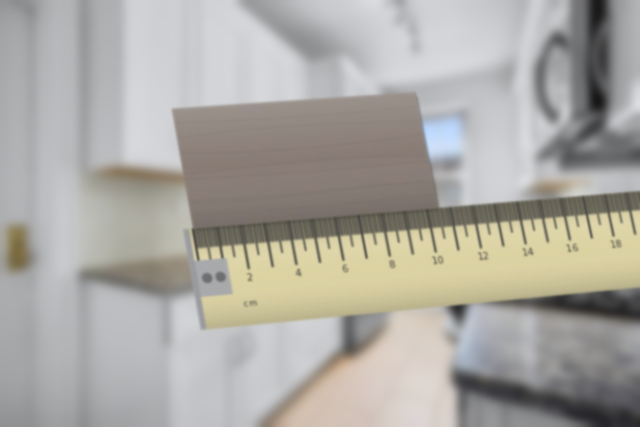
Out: cm 10.5
